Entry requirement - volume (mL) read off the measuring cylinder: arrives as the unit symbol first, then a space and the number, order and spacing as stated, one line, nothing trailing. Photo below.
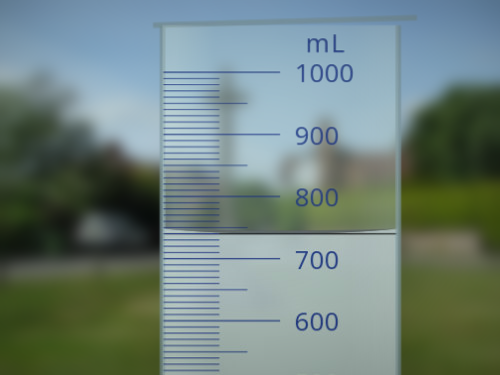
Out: mL 740
